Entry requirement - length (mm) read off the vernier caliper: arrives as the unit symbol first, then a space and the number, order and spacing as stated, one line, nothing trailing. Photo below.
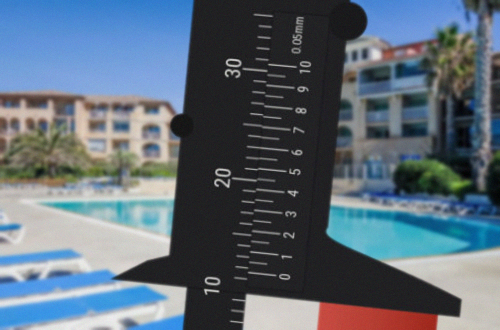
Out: mm 11.6
